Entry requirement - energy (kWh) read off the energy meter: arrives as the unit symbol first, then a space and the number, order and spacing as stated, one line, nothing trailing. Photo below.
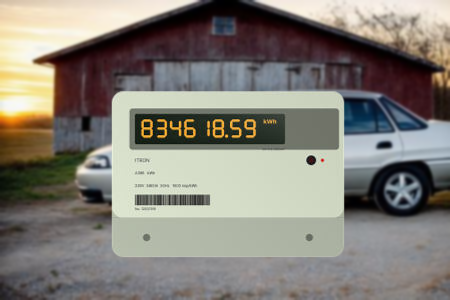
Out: kWh 834618.59
